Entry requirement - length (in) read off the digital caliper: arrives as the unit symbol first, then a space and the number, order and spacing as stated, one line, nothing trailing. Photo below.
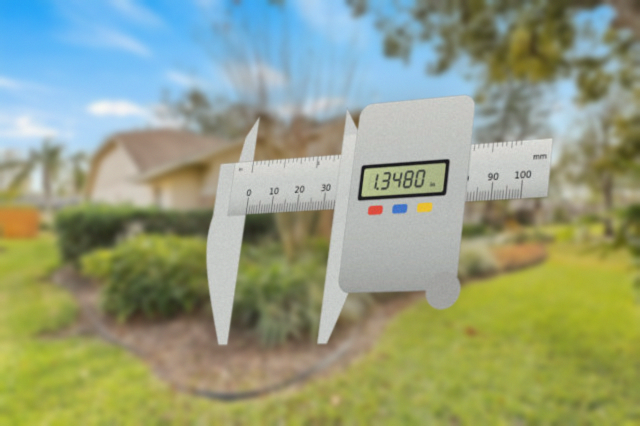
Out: in 1.3480
